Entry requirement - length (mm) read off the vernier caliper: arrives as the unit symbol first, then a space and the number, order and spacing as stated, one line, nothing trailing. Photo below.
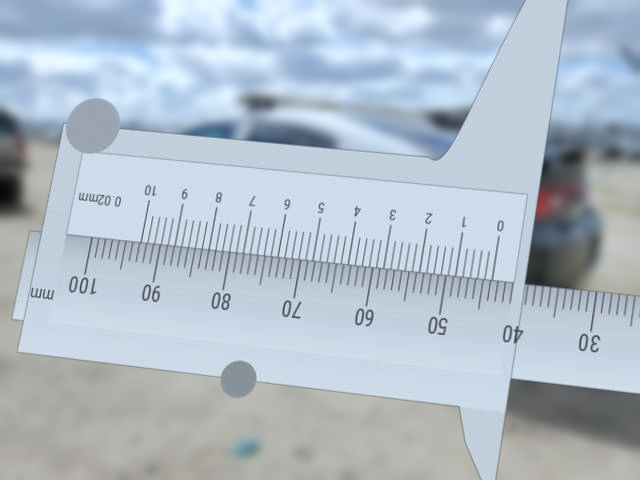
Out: mm 43.8
